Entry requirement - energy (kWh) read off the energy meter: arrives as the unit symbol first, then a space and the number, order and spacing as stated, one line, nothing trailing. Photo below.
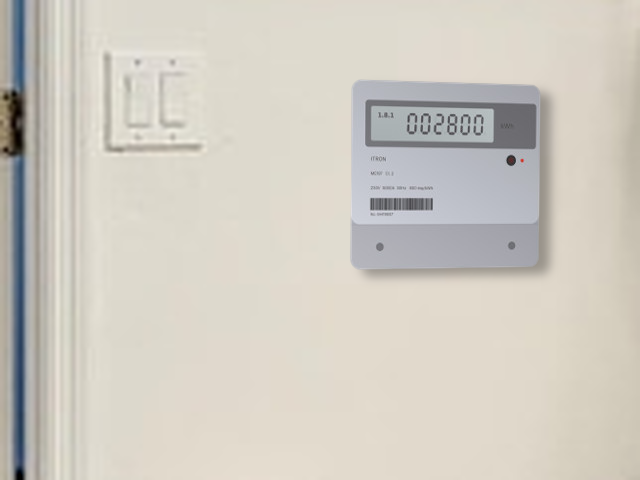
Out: kWh 2800
